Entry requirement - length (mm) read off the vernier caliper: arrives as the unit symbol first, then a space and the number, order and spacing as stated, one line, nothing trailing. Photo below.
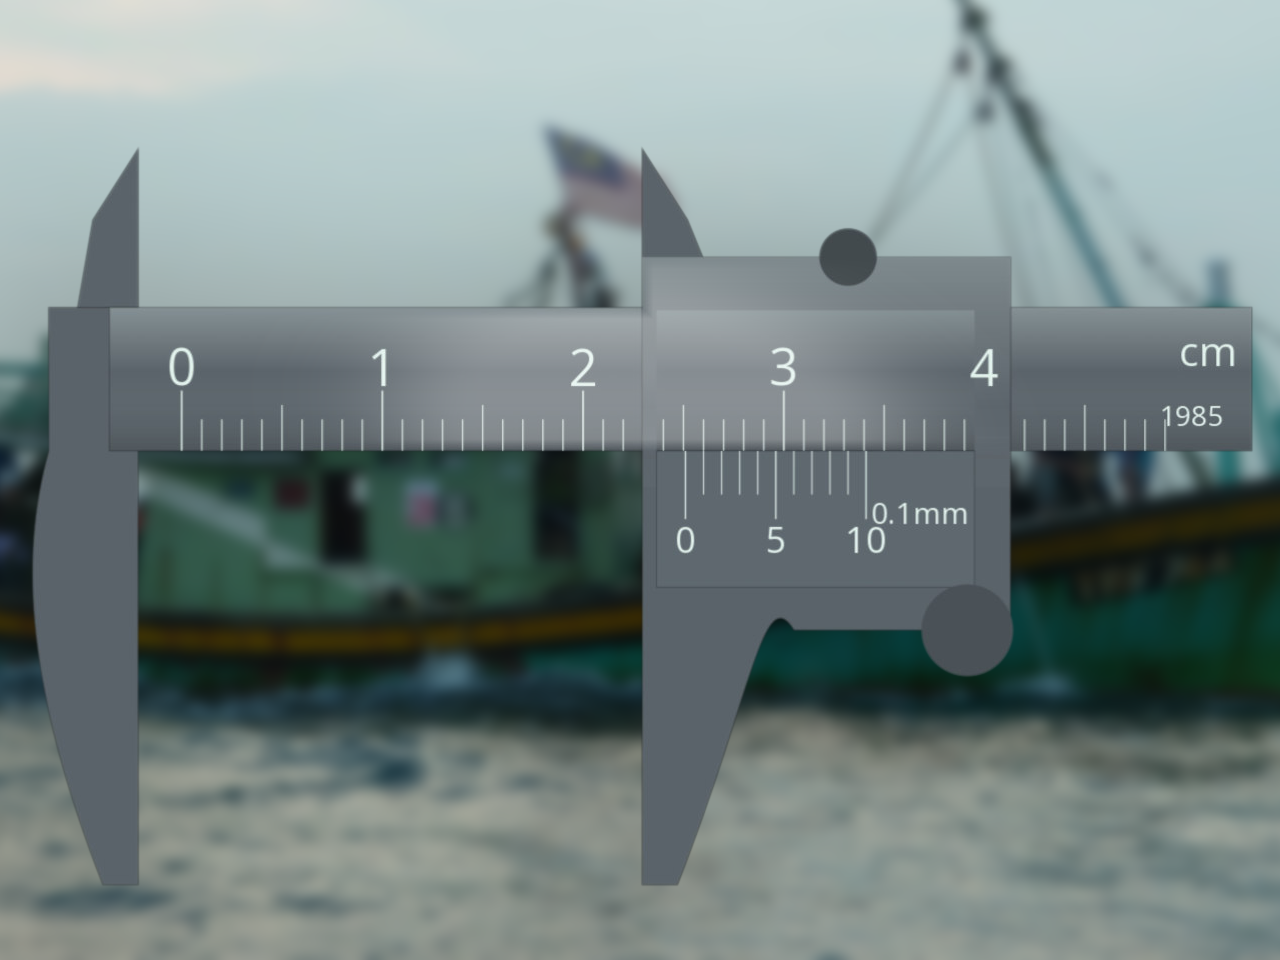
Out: mm 25.1
